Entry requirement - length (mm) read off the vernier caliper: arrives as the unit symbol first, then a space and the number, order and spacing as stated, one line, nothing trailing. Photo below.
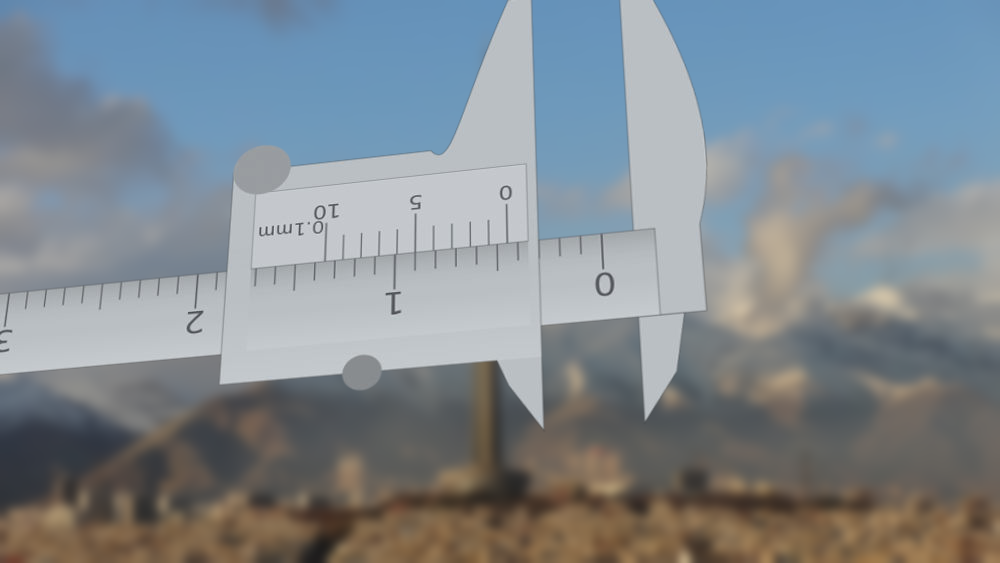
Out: mm 4.5
